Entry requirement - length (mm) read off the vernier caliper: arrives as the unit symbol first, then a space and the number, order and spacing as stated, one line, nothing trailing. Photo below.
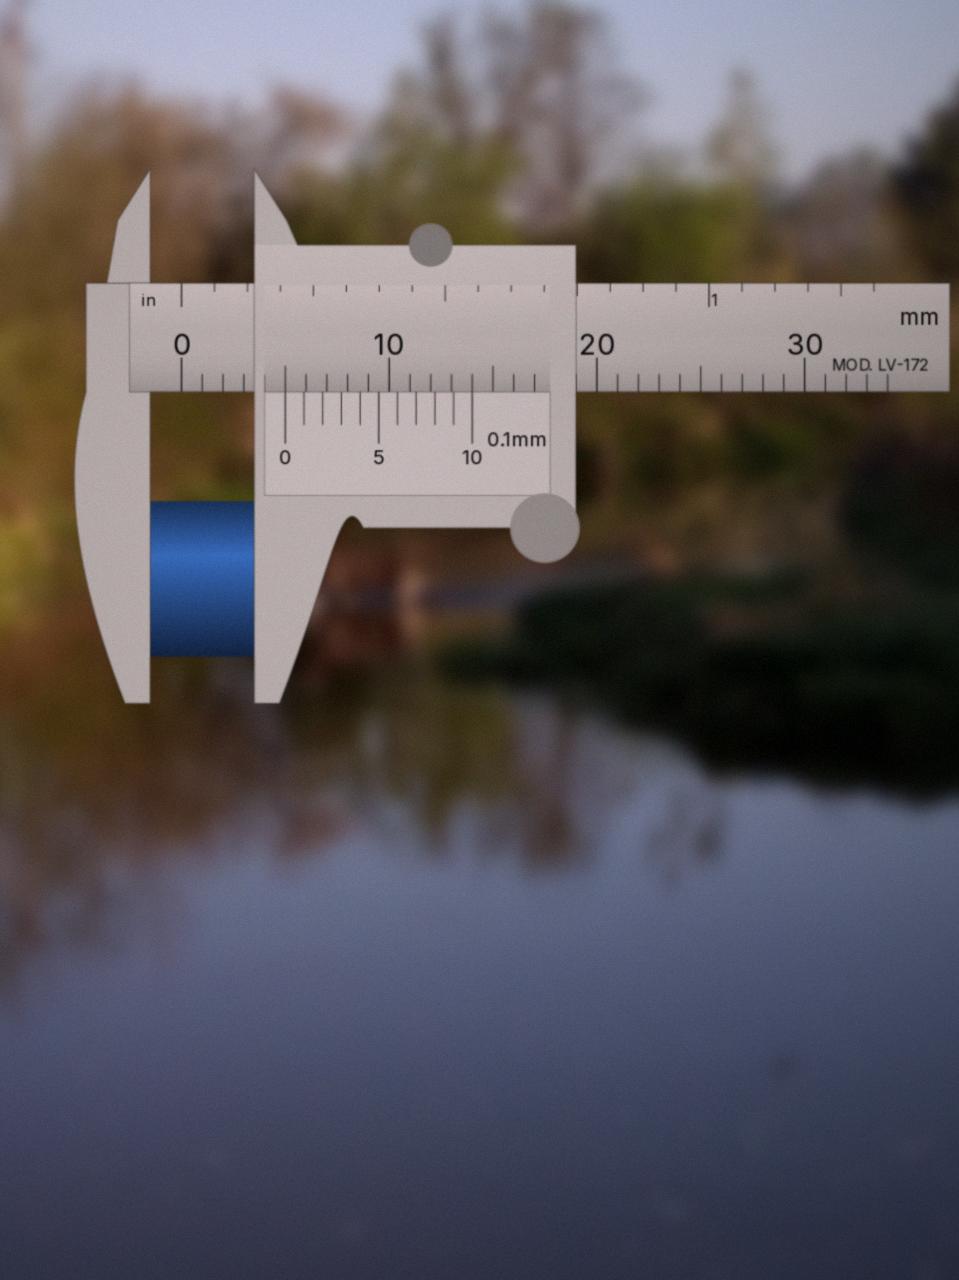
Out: mm 5.0
